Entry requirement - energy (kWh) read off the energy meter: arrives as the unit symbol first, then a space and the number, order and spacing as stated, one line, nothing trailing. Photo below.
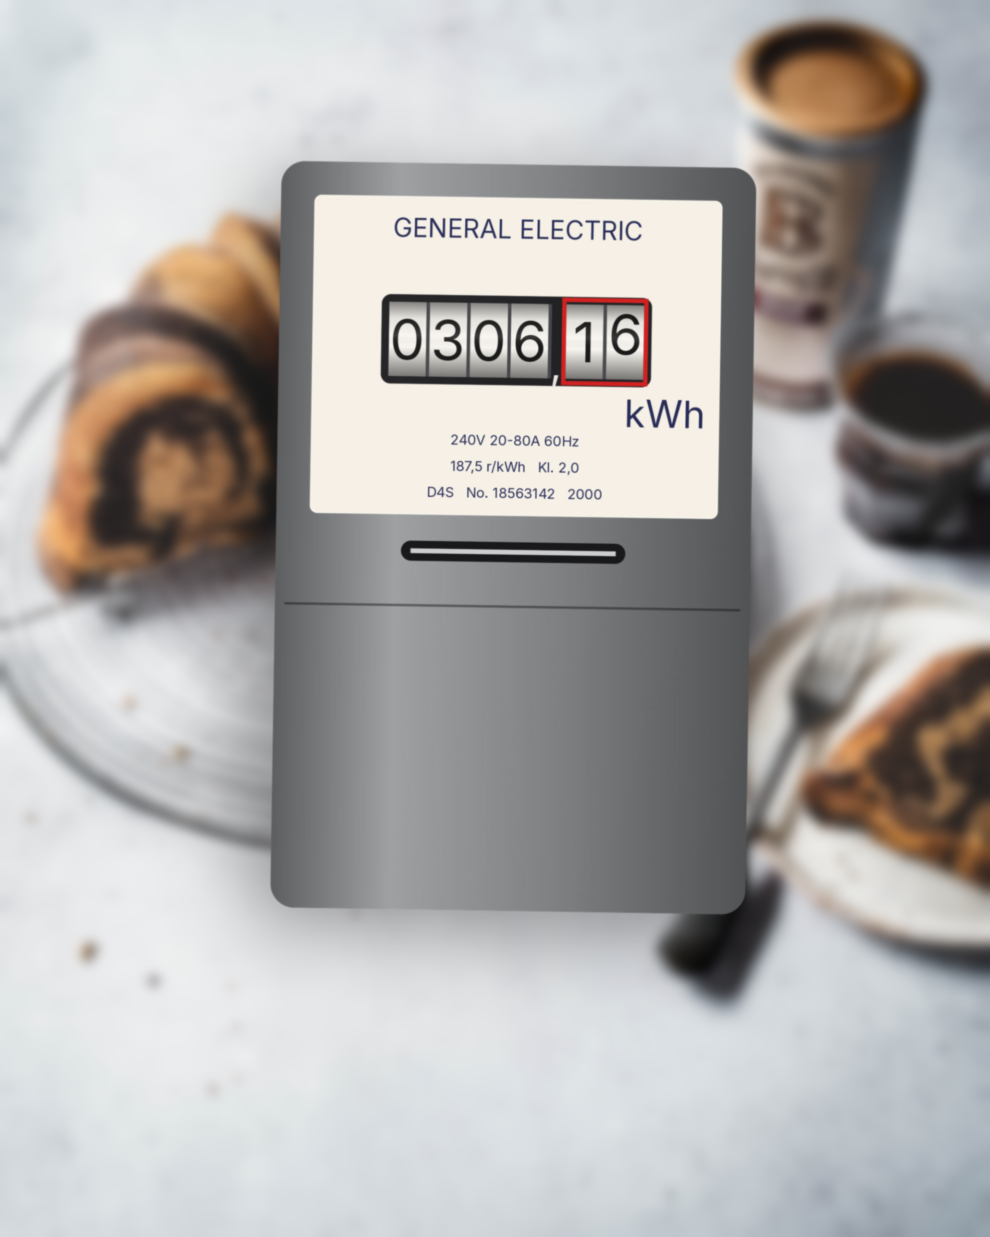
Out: kWh 306.16
